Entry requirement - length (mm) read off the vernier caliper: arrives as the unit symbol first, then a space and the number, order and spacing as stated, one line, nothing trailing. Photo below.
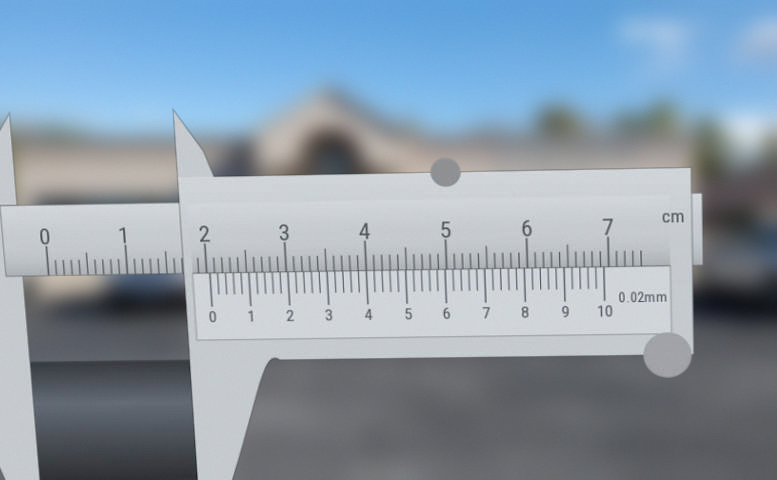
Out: mm 20.4
